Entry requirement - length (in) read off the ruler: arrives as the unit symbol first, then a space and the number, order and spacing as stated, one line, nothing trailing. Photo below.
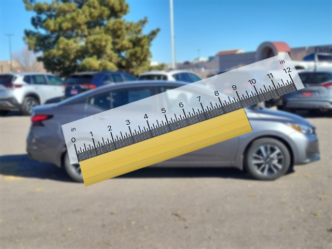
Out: in 9
